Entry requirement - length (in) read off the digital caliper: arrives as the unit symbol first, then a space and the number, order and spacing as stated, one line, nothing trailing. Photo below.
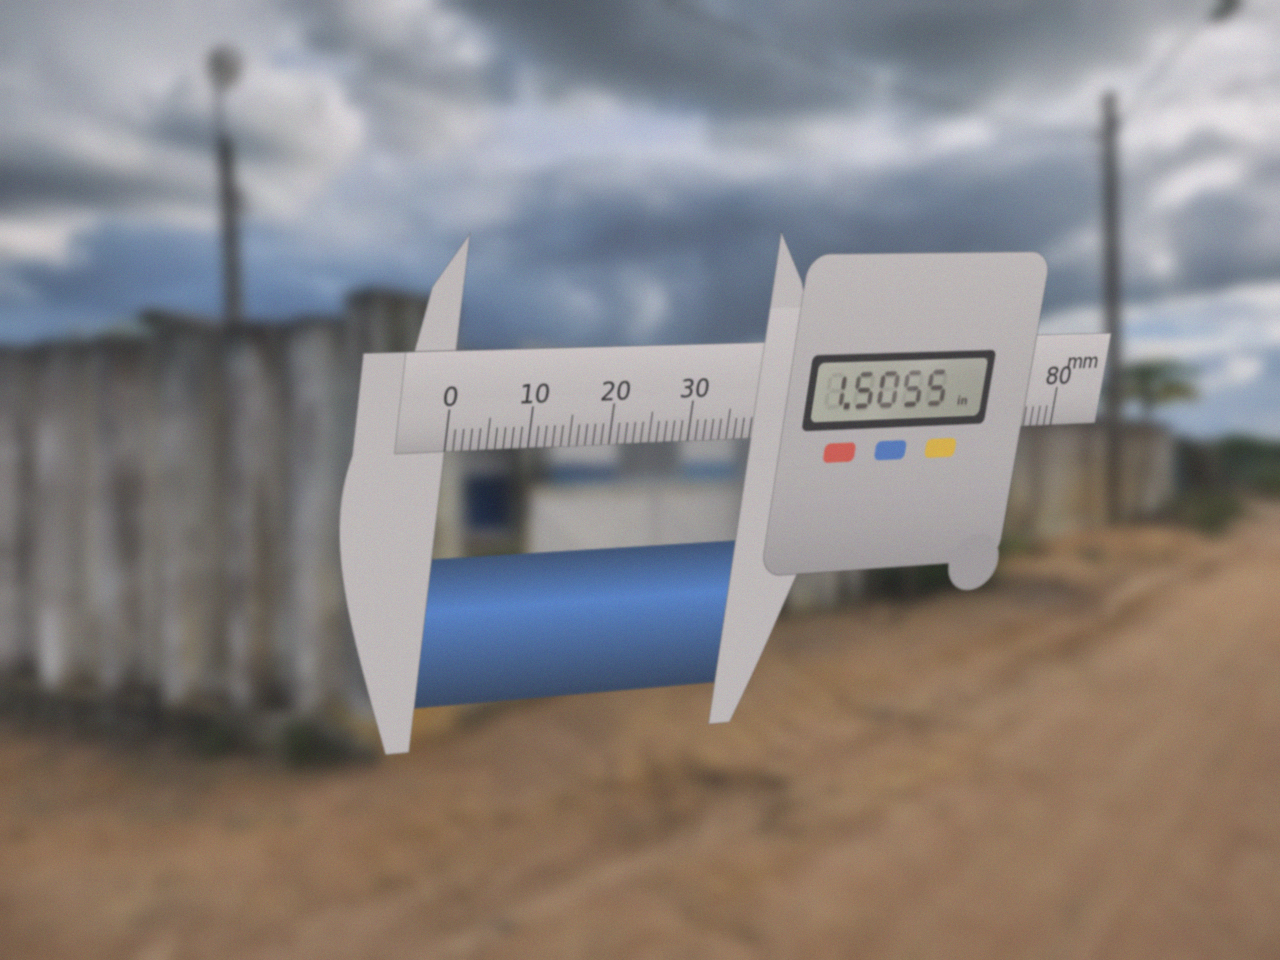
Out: in 1.5055
